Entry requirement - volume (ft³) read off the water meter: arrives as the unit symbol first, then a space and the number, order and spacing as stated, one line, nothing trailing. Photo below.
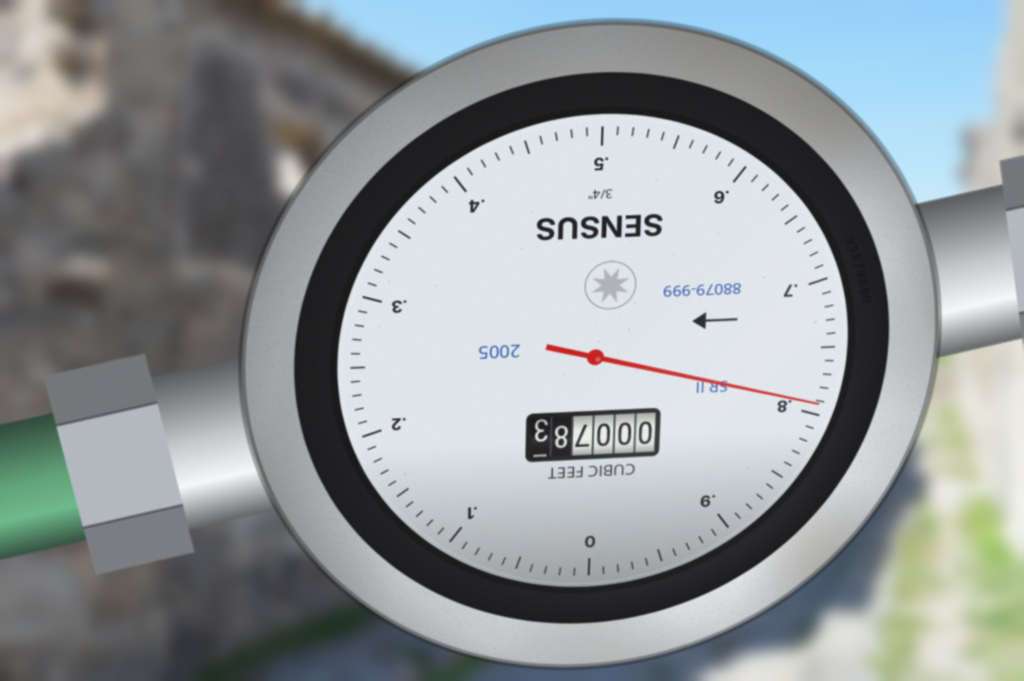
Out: ft³ 782.79
